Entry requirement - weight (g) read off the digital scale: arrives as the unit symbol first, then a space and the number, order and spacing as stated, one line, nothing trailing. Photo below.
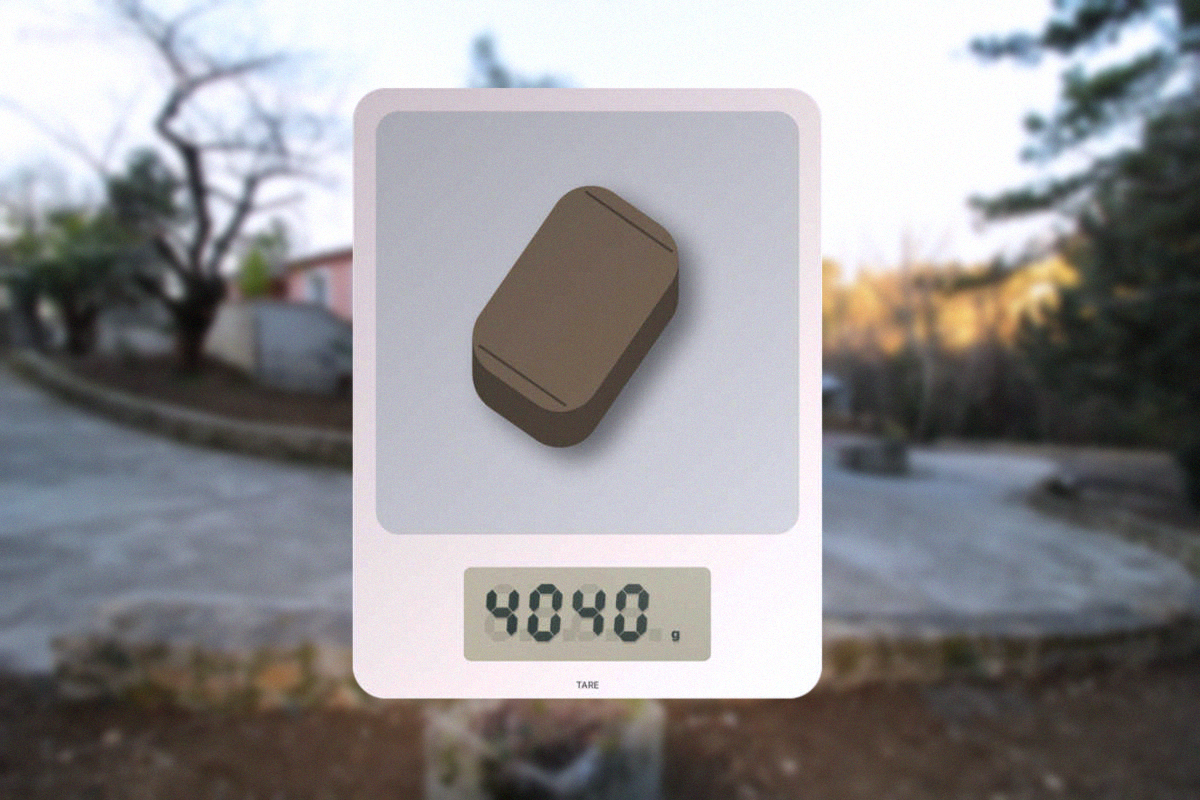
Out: g 4040
